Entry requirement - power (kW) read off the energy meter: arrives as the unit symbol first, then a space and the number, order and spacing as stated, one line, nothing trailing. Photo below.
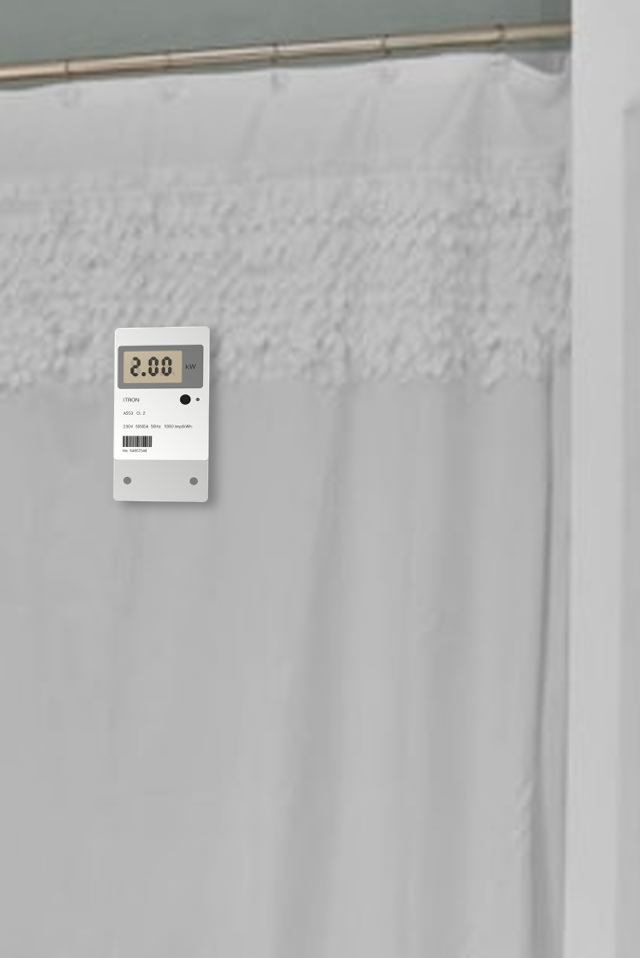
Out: kW 2.00
